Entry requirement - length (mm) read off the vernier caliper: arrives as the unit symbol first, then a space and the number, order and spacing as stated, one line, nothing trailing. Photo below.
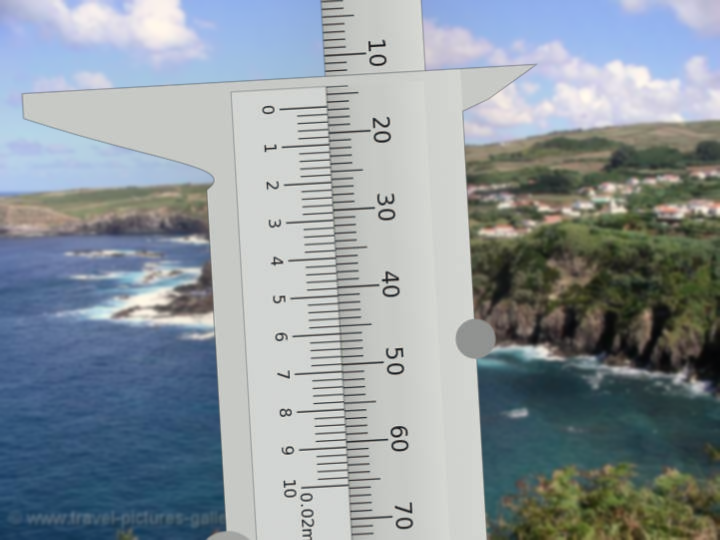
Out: mm 16.6
